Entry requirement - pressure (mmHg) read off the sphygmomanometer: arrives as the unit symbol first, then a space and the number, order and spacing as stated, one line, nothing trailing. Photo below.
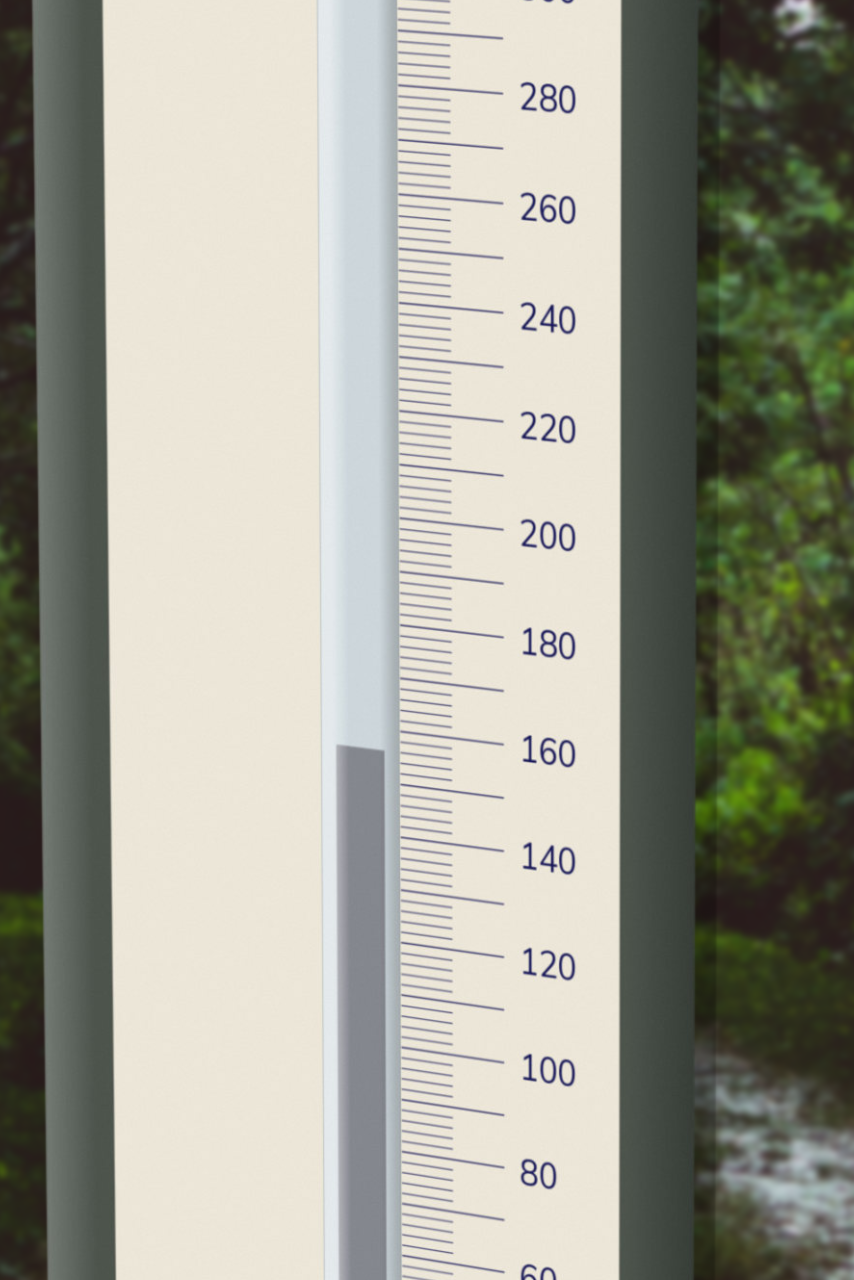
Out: mmHg 156
